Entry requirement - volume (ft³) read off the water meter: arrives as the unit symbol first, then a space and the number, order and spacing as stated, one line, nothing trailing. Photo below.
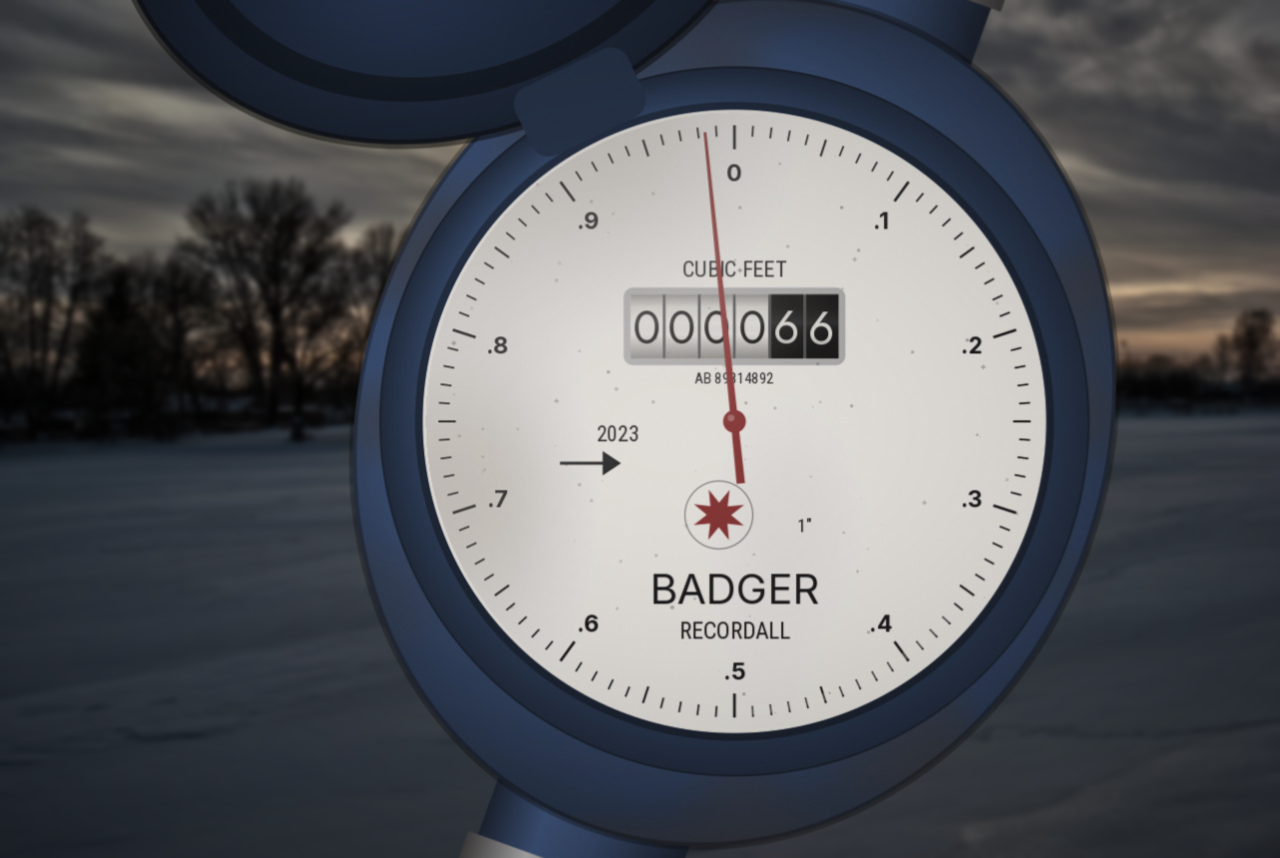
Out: ft³ 65.98
